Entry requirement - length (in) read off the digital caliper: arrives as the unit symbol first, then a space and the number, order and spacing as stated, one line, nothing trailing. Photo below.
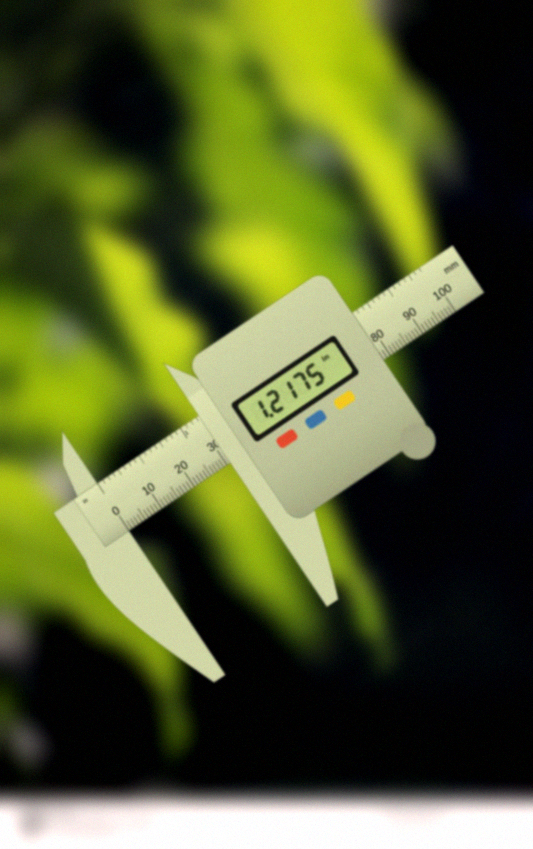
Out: in 1.2175
